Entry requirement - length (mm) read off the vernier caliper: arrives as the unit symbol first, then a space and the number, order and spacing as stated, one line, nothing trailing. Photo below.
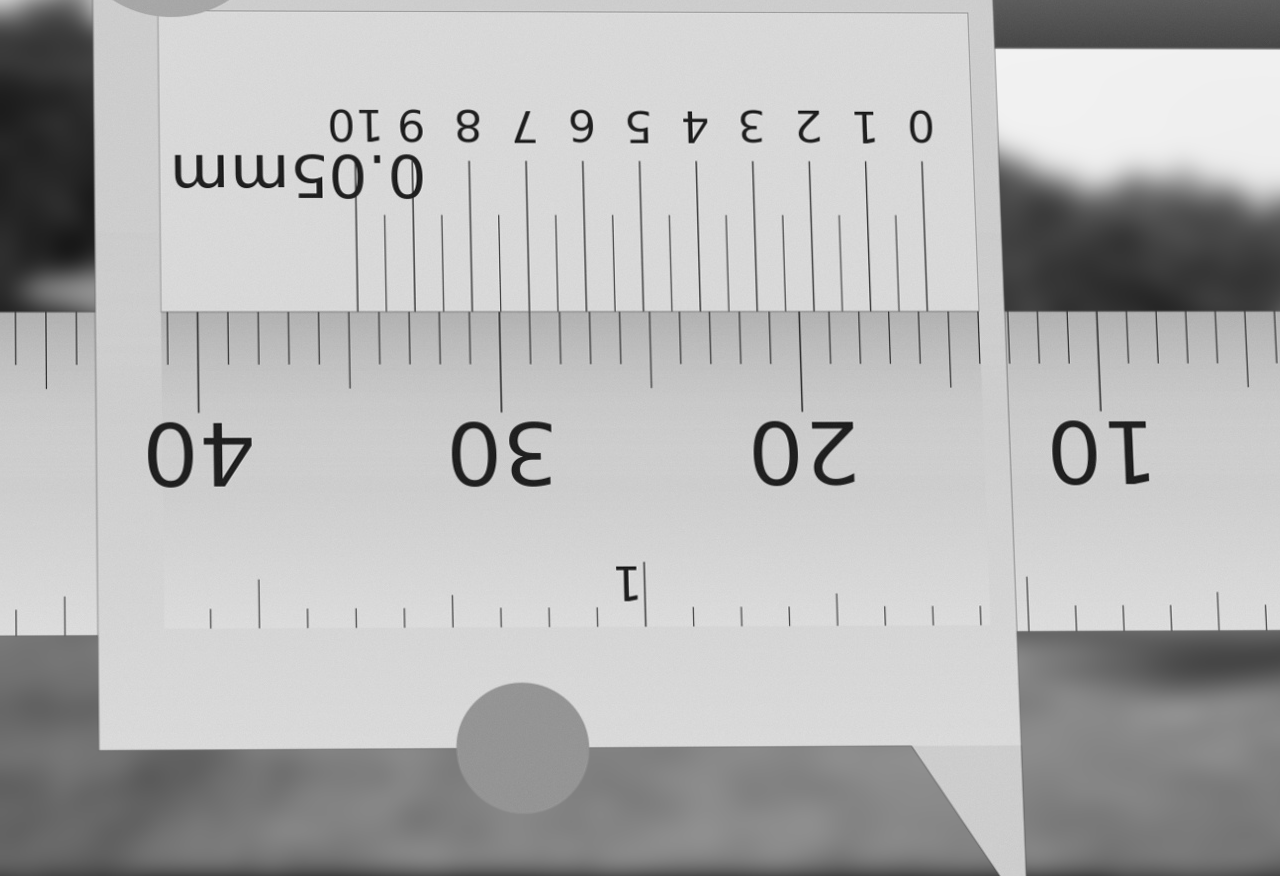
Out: mm 15.70
